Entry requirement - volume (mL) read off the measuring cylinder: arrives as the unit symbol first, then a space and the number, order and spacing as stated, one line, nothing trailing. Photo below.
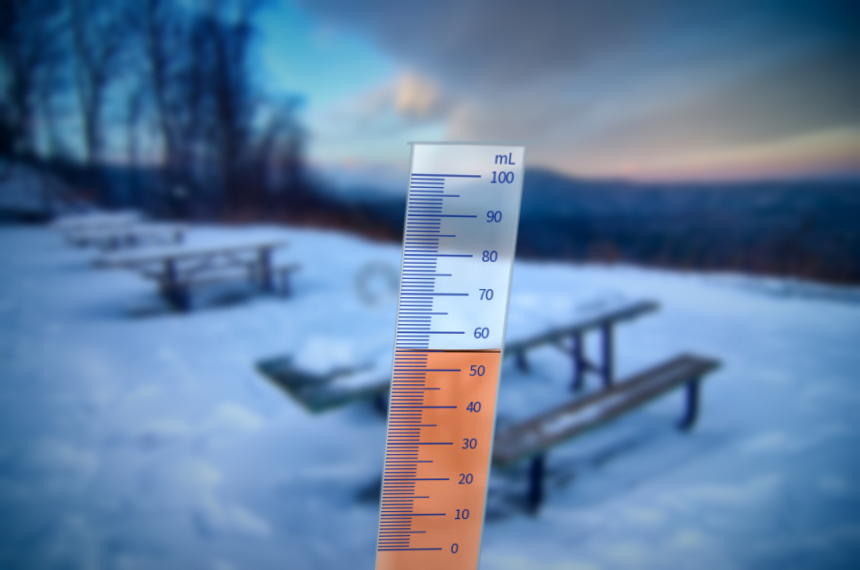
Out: mL 55
